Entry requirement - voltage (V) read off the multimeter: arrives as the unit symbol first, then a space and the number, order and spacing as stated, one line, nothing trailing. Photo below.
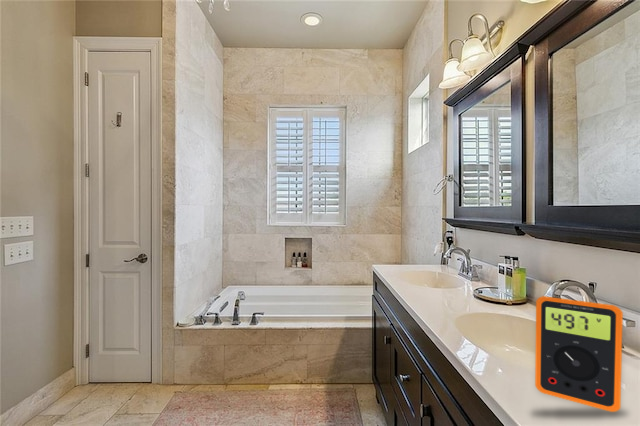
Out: V 497
